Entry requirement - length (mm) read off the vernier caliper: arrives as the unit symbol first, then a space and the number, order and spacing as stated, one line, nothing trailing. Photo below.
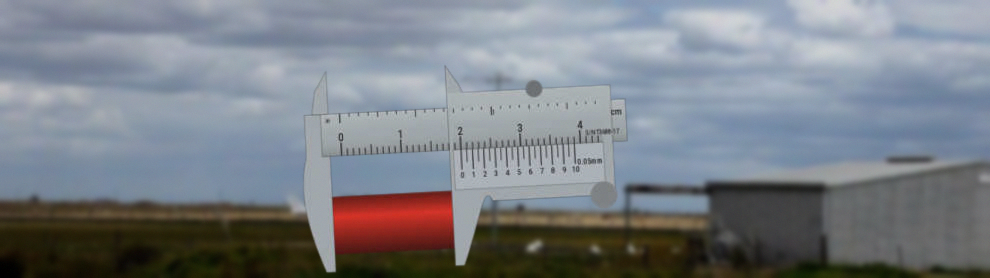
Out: mm 20.0
